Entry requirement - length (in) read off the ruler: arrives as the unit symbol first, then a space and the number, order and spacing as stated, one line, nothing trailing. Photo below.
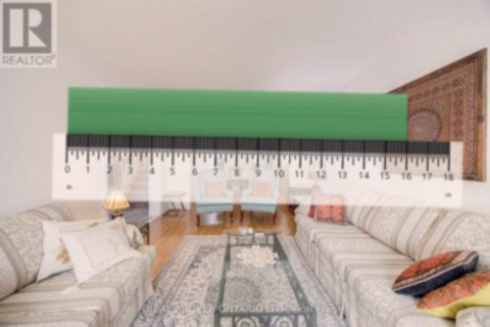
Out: in 16
